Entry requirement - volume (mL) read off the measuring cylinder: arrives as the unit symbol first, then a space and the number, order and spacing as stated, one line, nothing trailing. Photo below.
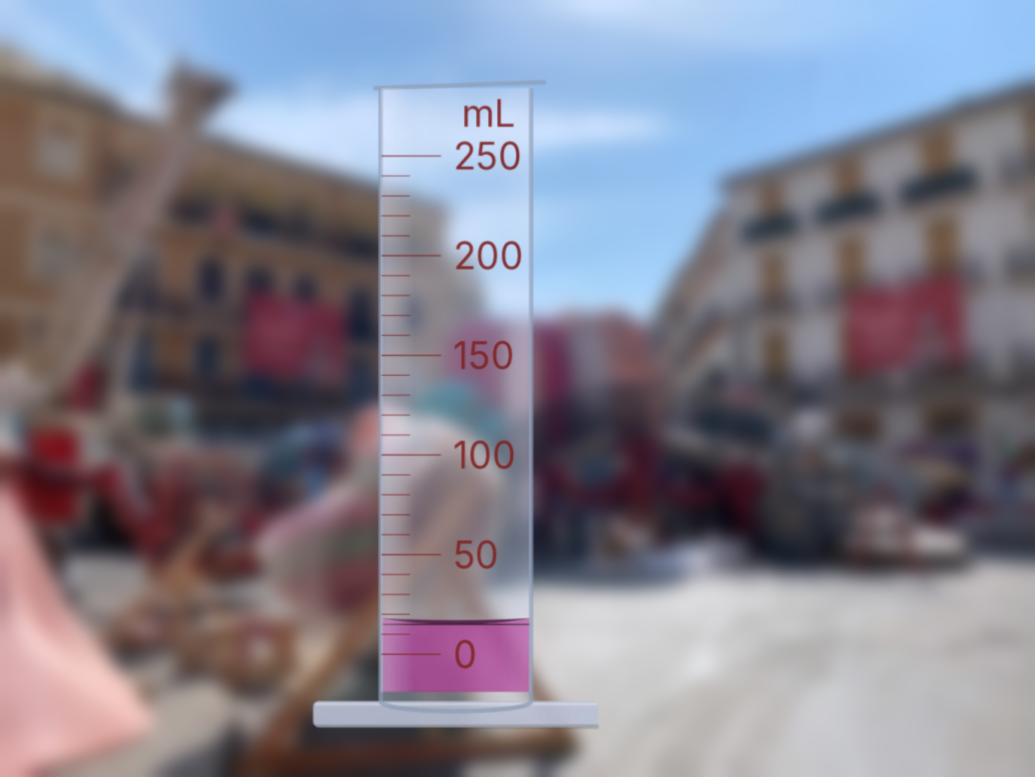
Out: mL 15
